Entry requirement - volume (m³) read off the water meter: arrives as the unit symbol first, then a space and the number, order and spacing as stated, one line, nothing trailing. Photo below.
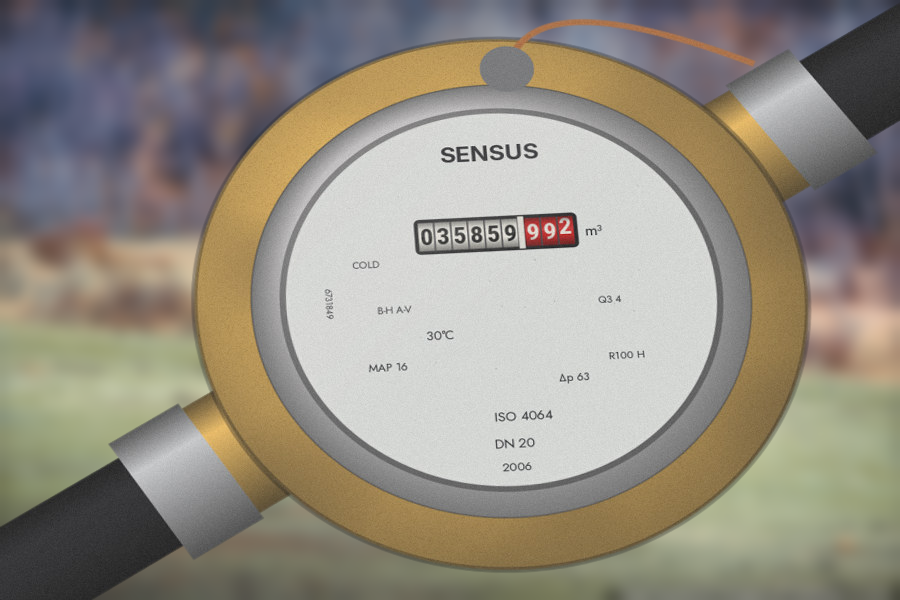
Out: m³ 35859.992
